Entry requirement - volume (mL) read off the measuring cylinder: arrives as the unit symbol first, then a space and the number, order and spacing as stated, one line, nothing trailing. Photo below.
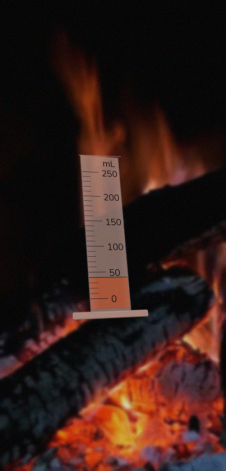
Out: mL 40
